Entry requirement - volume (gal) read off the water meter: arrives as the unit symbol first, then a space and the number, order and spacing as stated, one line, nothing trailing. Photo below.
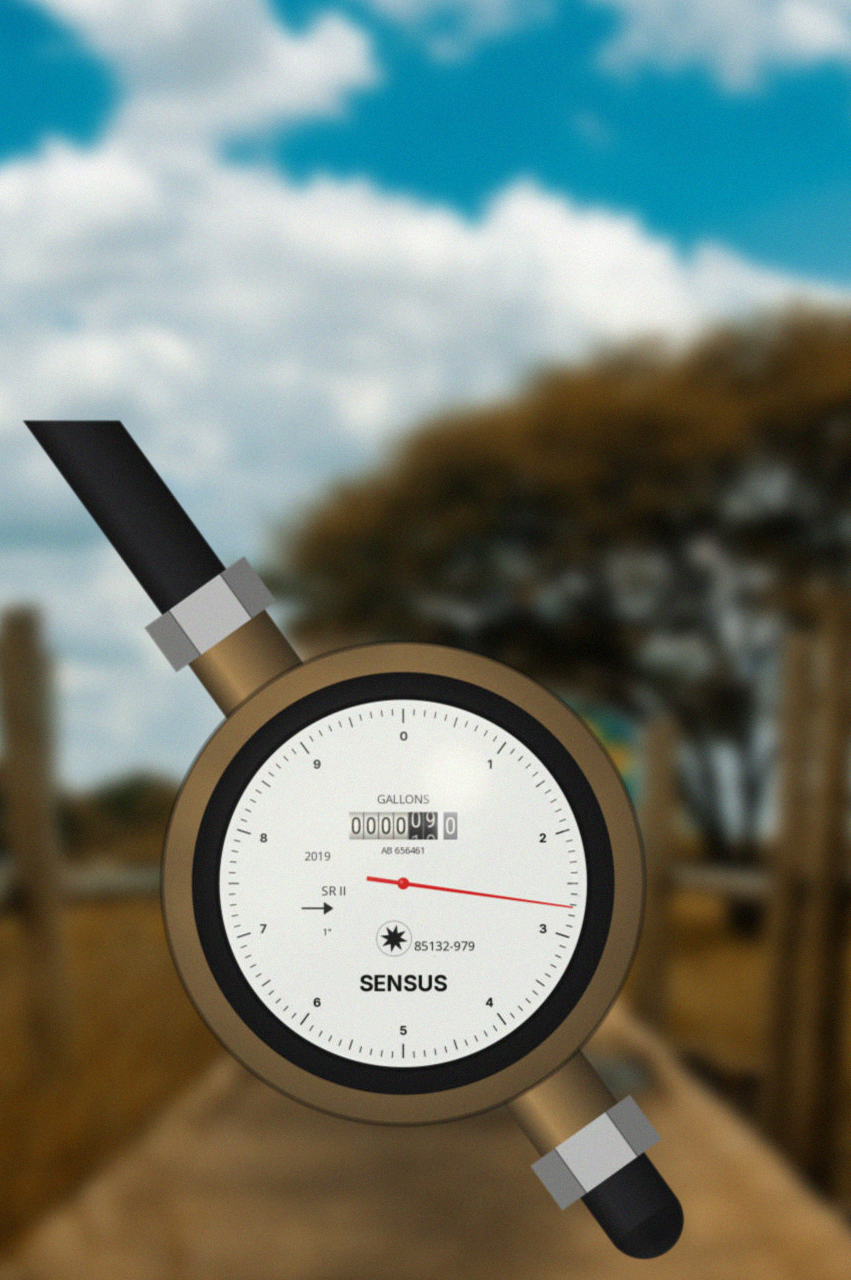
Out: gal 92.7
